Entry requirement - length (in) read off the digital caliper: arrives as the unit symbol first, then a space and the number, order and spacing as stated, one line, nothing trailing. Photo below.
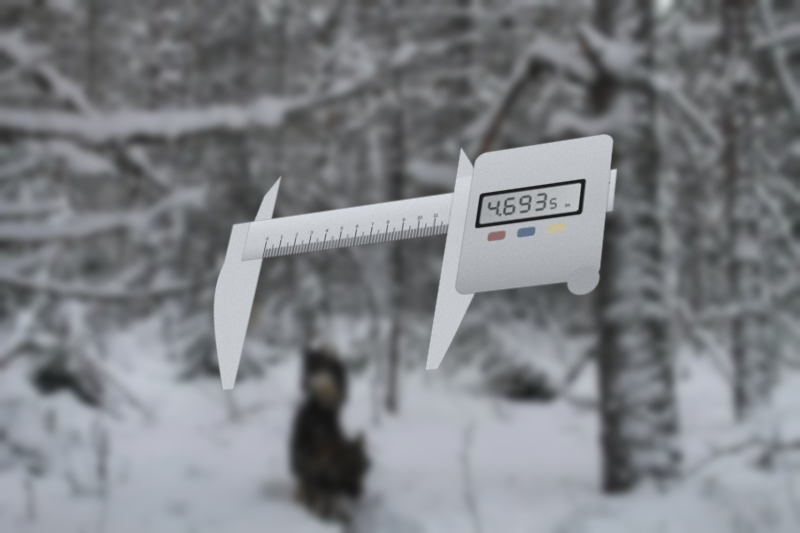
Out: in 4.6935
